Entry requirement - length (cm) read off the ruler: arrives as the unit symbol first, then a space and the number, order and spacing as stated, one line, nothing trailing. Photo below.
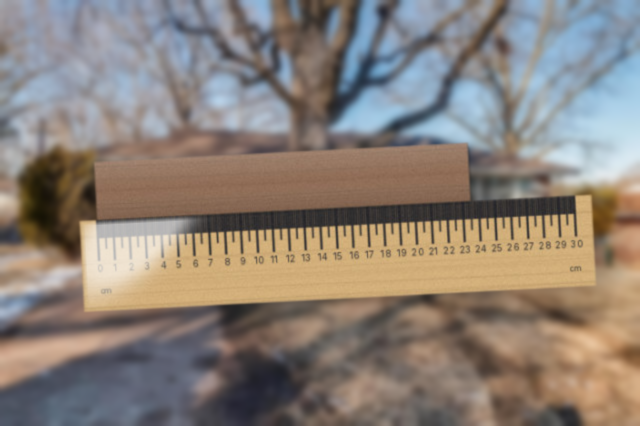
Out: cm 23.5
